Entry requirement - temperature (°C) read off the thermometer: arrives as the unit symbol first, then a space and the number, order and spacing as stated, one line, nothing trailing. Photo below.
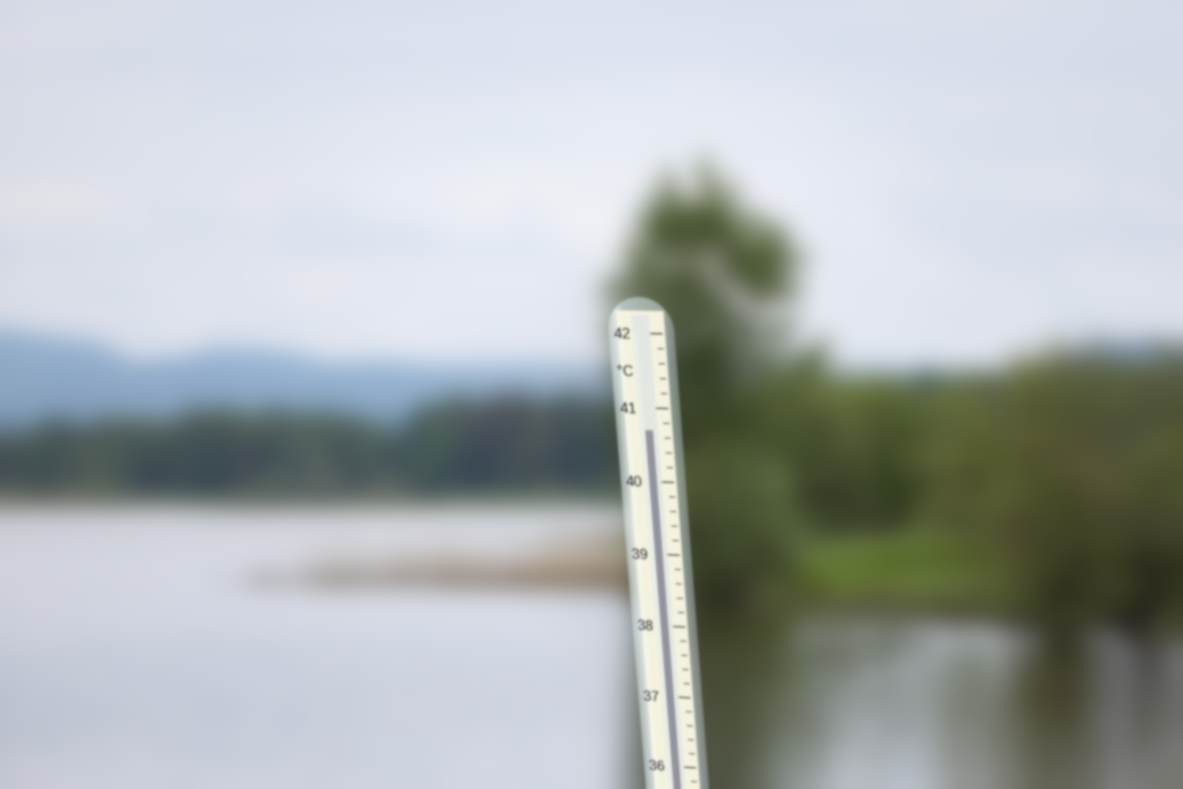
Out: °C 40.7
